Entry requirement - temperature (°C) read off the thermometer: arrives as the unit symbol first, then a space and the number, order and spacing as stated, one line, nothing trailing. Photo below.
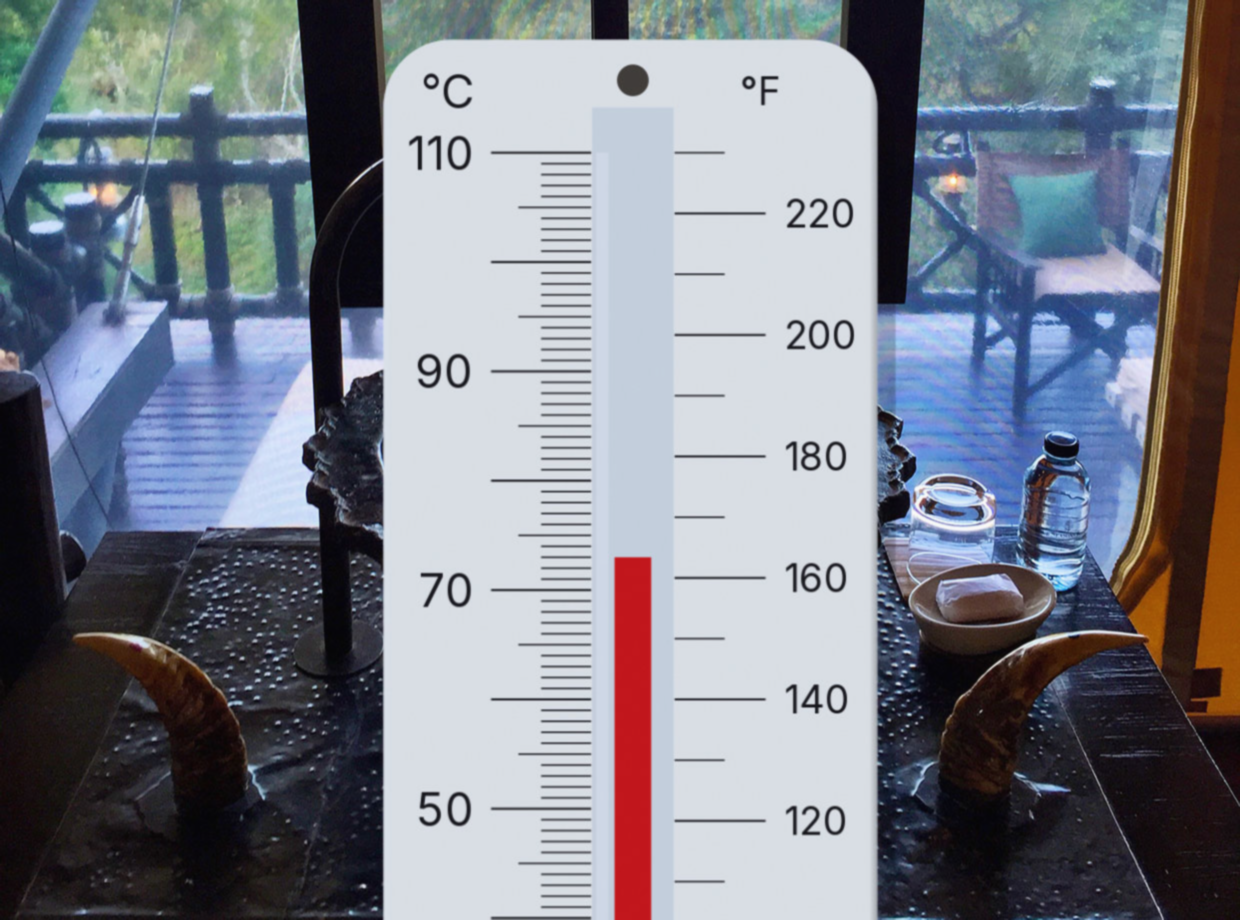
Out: °C 73
